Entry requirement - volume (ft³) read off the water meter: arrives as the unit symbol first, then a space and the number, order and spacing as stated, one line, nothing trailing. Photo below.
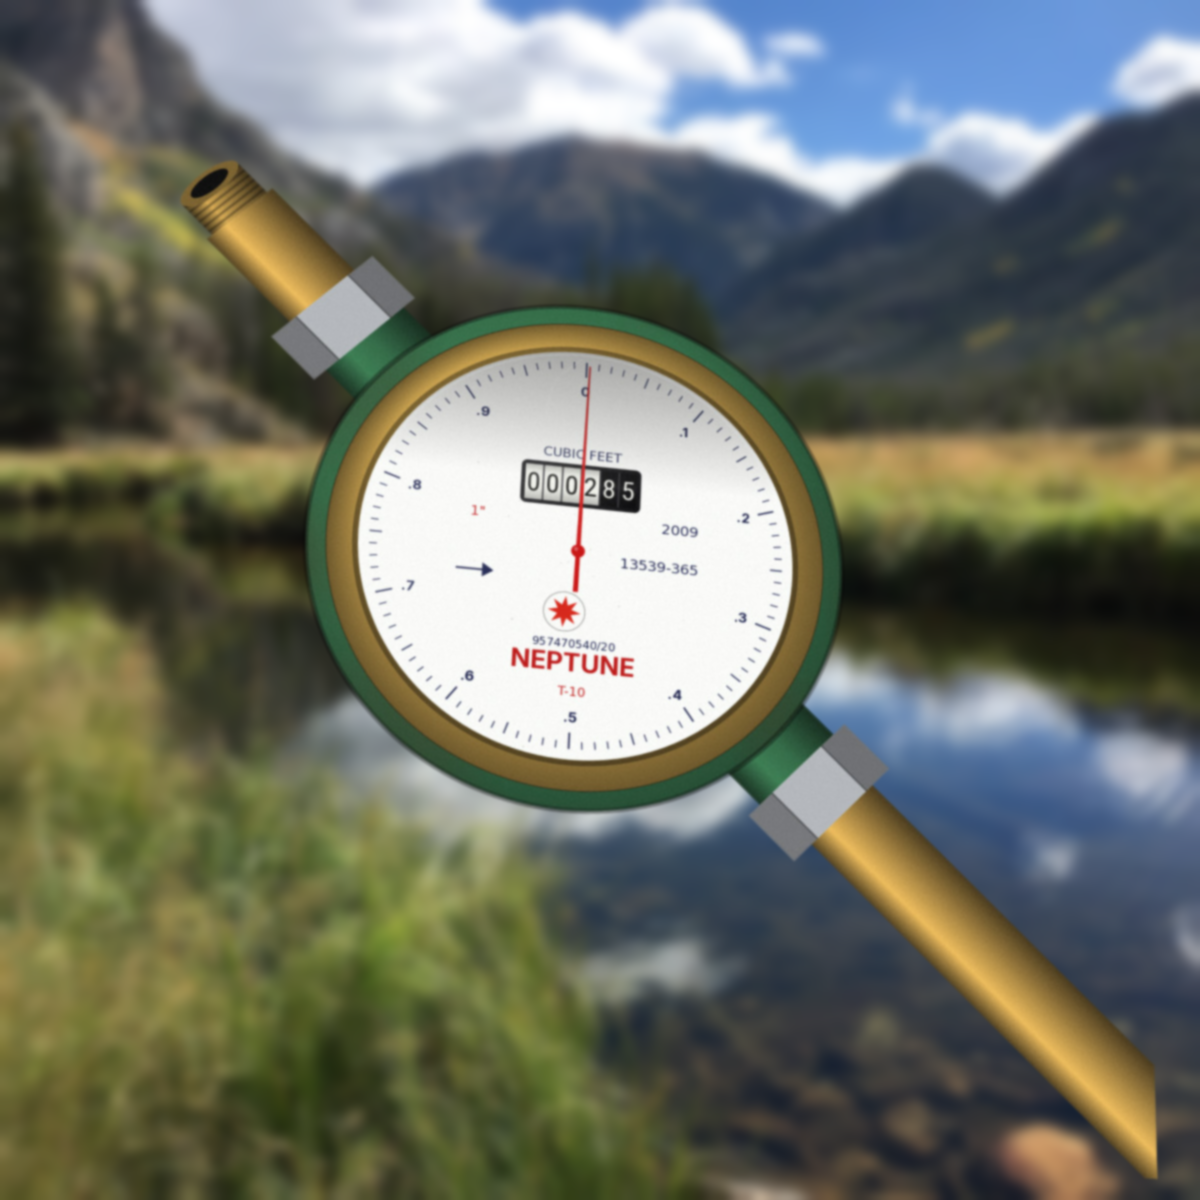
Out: ft³ 285.00
